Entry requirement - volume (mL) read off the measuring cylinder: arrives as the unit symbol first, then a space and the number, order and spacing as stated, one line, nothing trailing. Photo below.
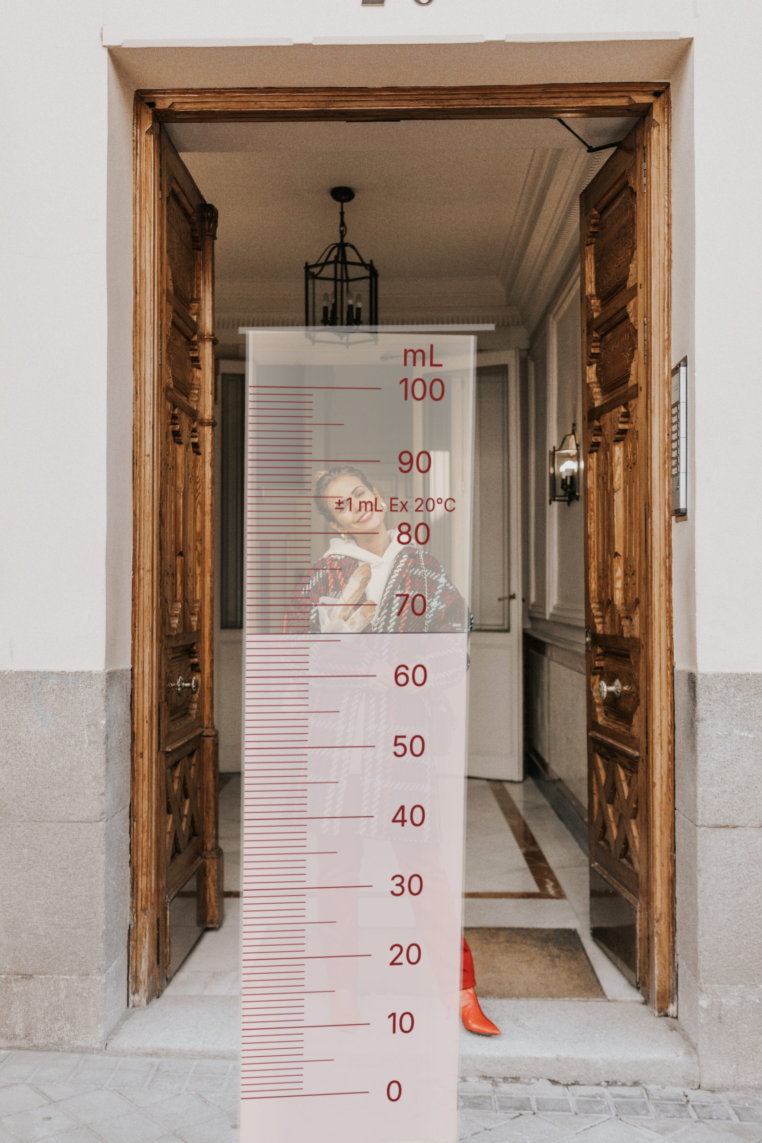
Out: mL 66
